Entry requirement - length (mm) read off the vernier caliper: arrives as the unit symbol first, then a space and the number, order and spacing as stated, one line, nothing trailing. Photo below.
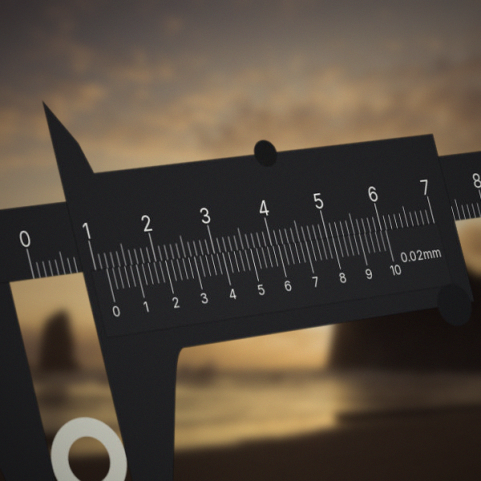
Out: mm 11.8
